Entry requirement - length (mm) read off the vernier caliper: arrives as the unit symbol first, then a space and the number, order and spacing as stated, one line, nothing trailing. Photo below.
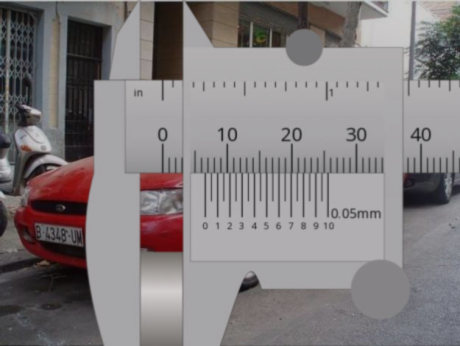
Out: mm 6.6
